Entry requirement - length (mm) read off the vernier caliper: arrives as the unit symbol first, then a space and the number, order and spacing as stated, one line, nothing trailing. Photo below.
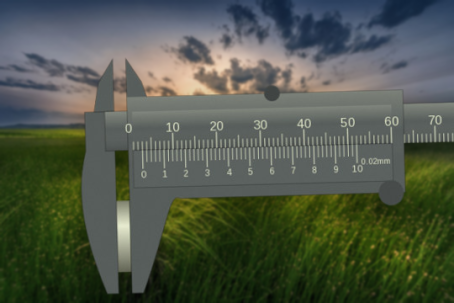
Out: mm 3.0
